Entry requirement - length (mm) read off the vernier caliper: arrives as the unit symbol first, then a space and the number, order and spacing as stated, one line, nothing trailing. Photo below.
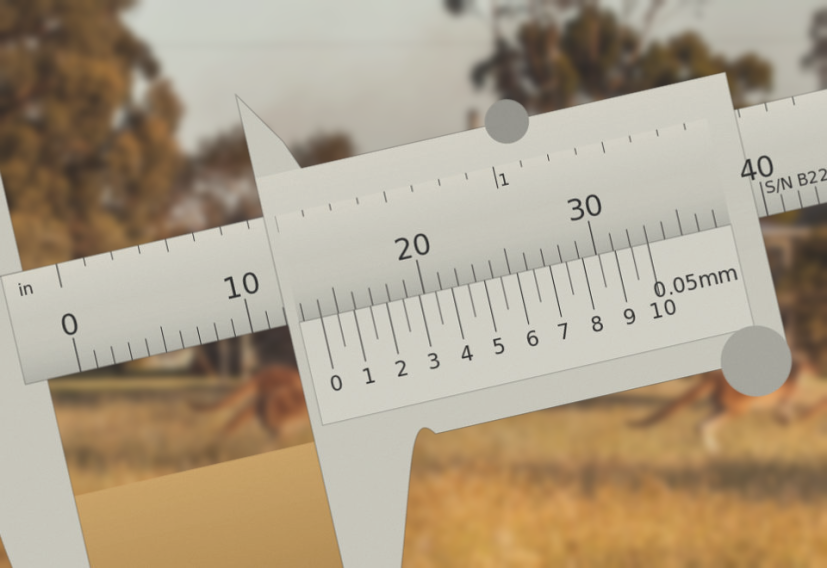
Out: mm 14.0
